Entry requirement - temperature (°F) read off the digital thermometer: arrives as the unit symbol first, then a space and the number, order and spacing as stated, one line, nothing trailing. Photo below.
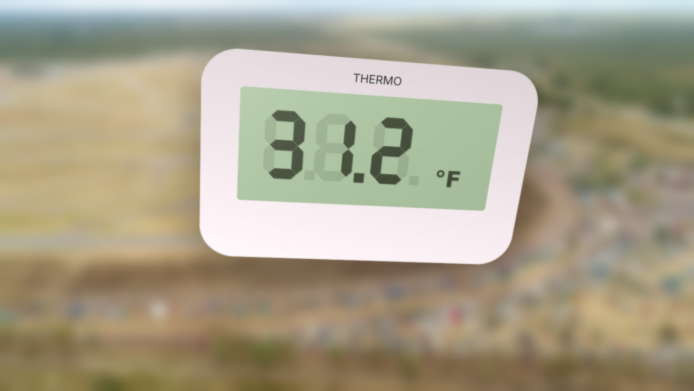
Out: °F 31.2
